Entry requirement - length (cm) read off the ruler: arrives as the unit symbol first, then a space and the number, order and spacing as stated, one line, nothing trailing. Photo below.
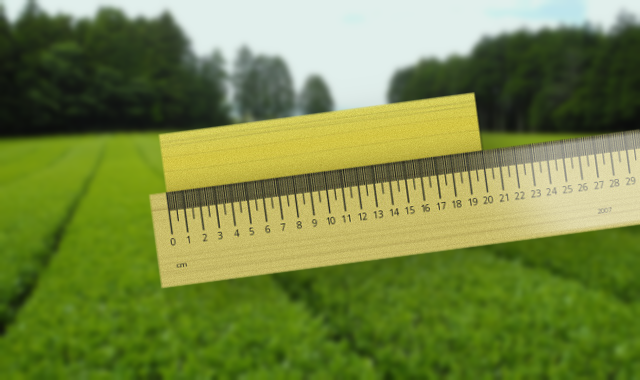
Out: cm 20
